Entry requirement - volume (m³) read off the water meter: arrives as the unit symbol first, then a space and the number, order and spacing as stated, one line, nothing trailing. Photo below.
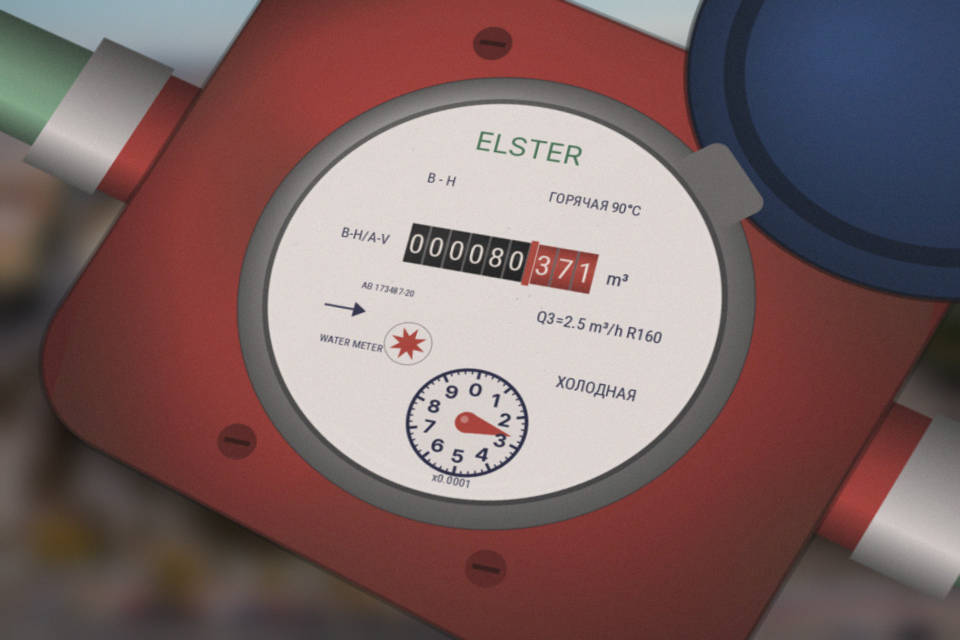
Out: m³ 80.3712
